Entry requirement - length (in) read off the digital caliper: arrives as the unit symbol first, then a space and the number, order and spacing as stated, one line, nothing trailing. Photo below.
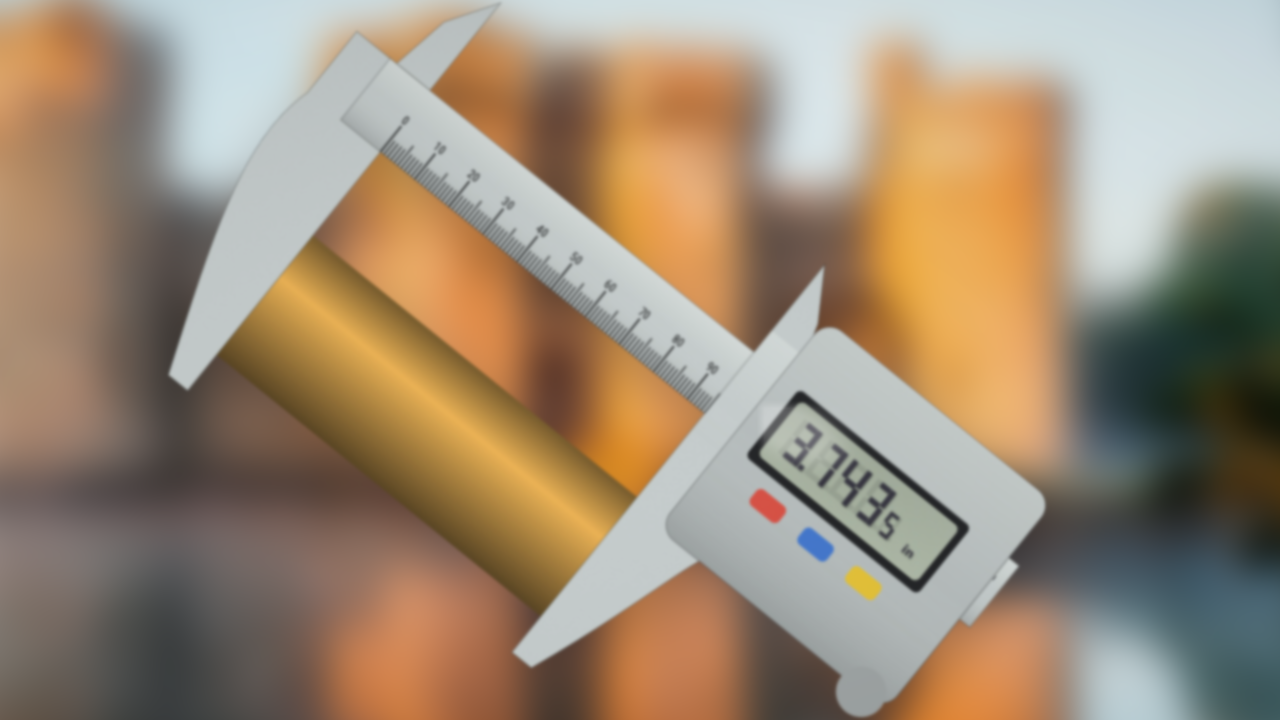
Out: in 3.7435
